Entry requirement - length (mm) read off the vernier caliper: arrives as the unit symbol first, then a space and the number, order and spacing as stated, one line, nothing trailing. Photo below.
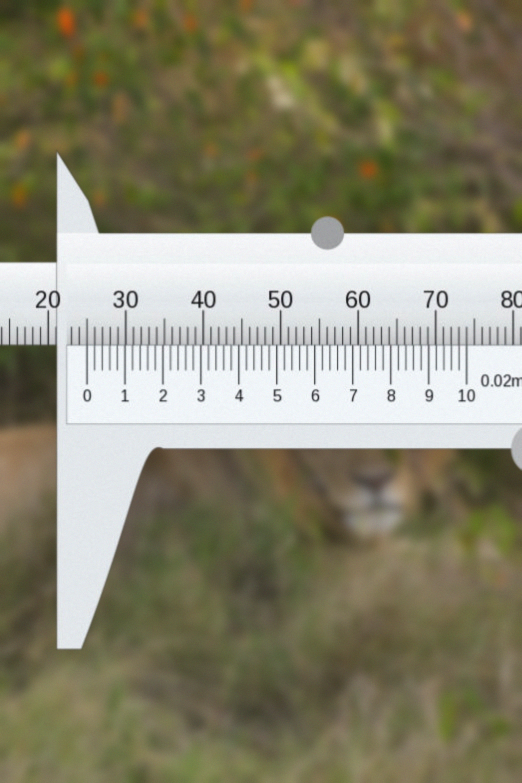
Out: mm 25.0
